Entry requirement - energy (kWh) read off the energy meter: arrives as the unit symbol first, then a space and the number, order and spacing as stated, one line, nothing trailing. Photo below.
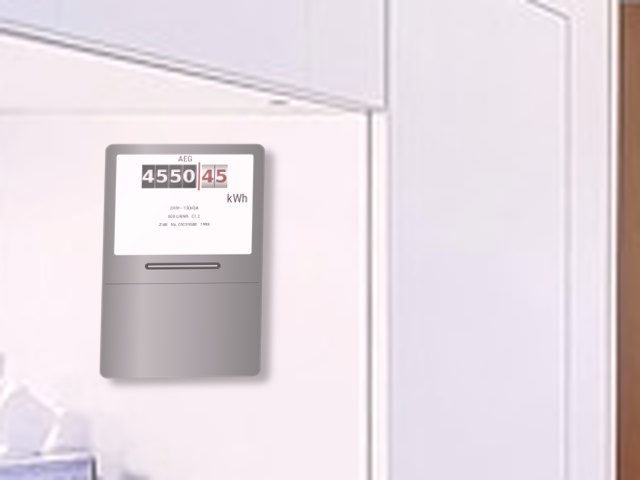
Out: kWh 4550.45
